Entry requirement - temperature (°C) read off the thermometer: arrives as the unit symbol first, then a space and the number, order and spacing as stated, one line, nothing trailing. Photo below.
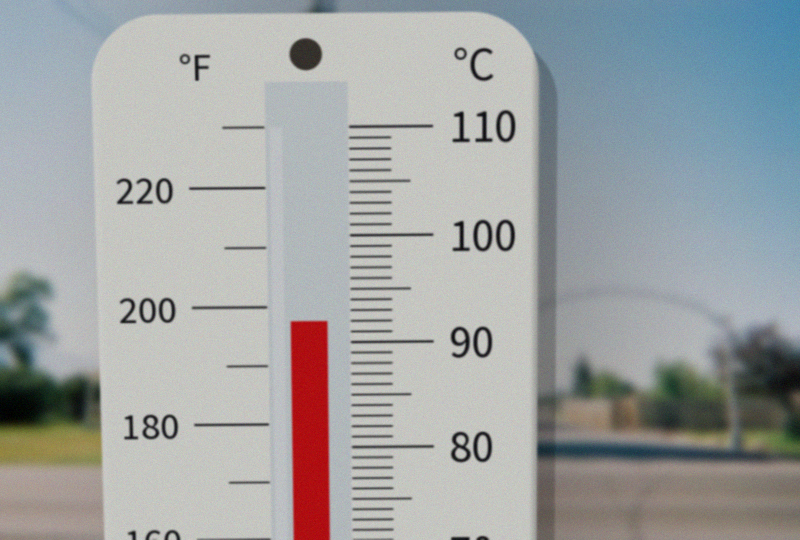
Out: °C 92
